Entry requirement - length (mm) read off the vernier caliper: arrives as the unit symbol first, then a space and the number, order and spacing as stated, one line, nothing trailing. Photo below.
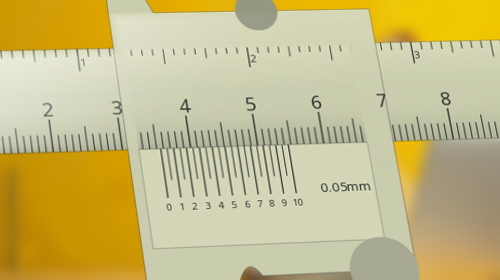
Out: mm 35.6
